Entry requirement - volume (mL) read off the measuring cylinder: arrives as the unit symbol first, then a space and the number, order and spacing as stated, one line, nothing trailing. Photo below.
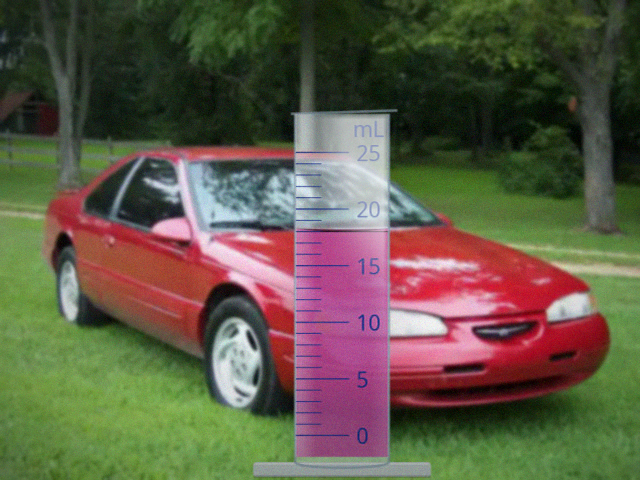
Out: mL 18
